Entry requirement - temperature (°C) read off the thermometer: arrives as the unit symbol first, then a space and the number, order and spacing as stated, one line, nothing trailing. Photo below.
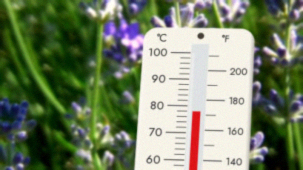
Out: °C 78
